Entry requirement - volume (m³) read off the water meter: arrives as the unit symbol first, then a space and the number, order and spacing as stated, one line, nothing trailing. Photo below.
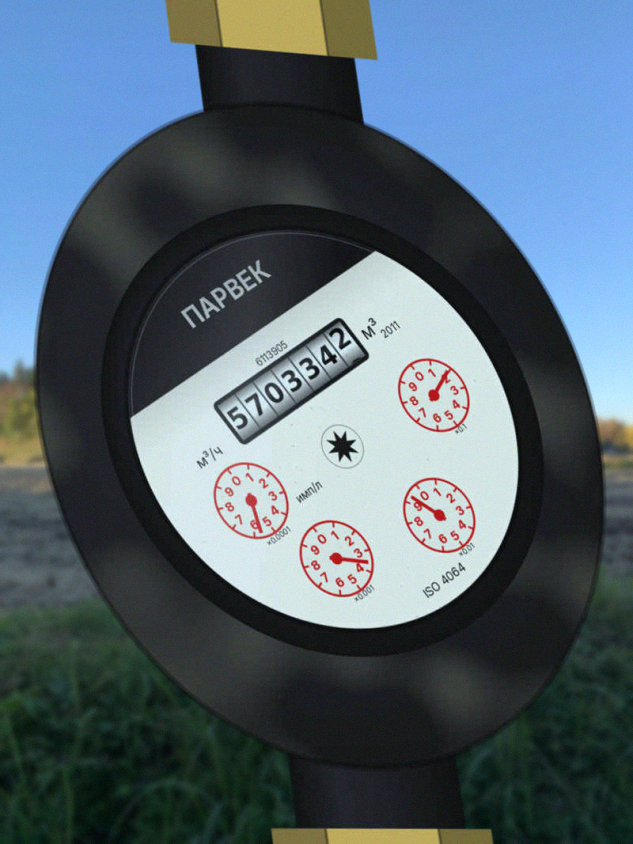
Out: m³ 5703342.1935
